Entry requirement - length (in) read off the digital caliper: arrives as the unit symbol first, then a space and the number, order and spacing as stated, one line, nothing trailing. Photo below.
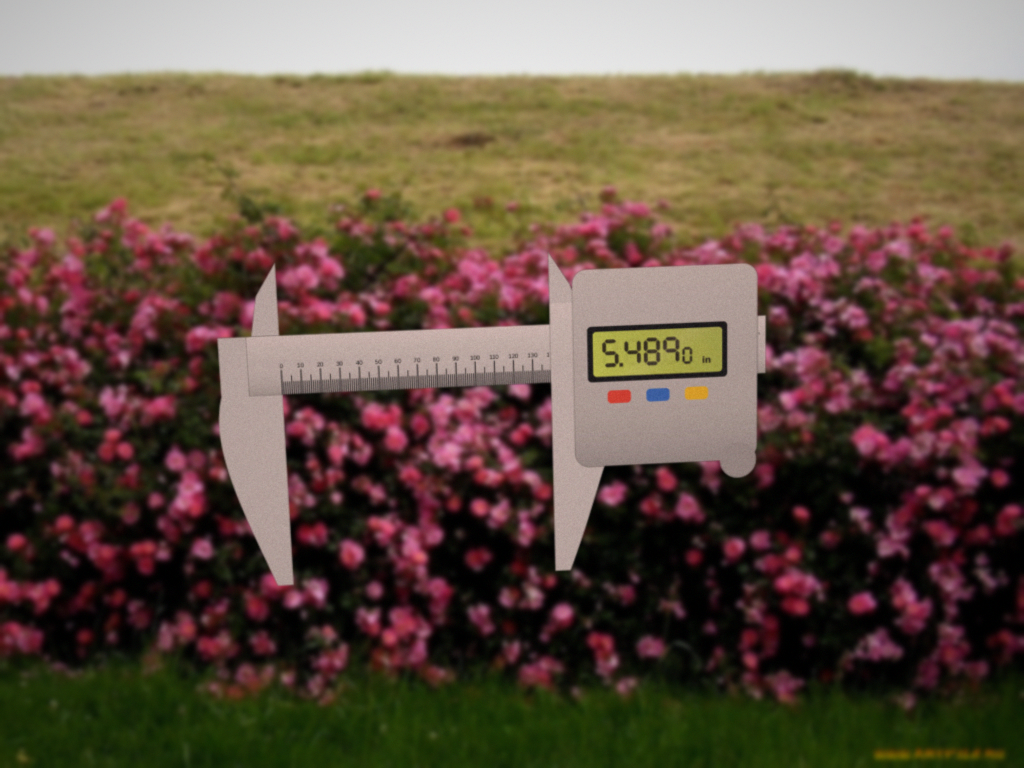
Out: in 5.4890
